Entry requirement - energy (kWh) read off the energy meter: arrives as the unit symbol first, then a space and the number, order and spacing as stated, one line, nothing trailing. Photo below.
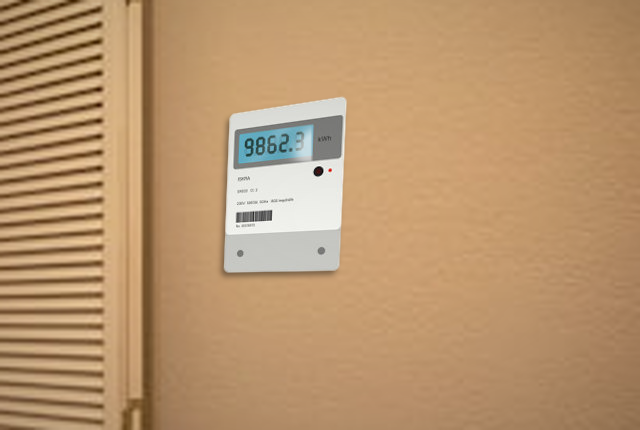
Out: kWh 9862.3
